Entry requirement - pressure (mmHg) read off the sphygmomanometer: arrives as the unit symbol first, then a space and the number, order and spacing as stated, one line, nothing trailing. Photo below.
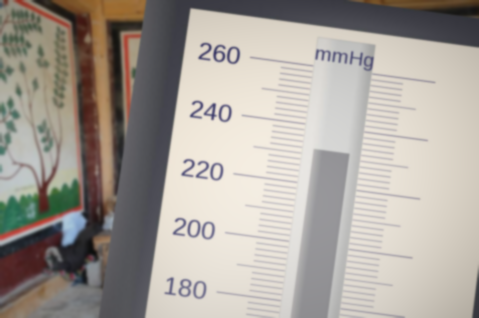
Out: mmHg 232
